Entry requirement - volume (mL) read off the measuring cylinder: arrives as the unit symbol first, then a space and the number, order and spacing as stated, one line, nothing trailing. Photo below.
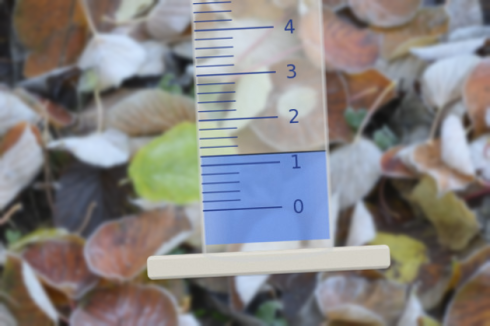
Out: mL 1.2
